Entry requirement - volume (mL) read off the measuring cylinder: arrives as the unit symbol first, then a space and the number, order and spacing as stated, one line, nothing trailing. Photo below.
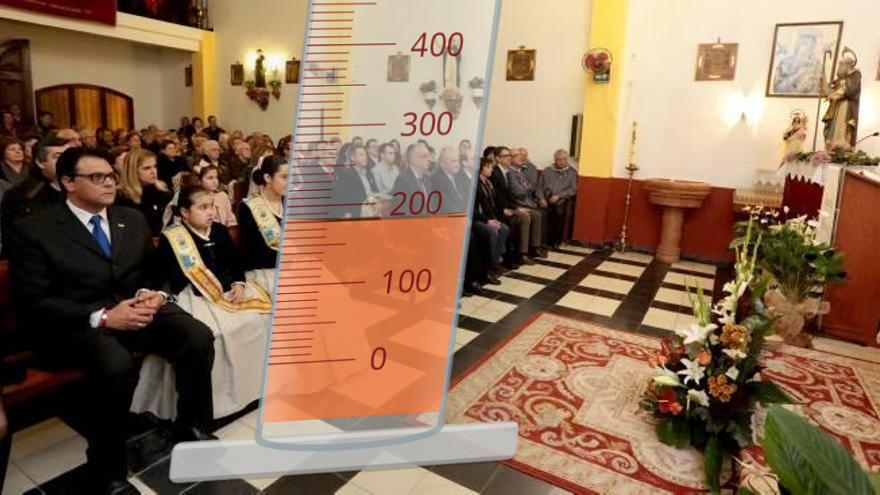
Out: mL 180
